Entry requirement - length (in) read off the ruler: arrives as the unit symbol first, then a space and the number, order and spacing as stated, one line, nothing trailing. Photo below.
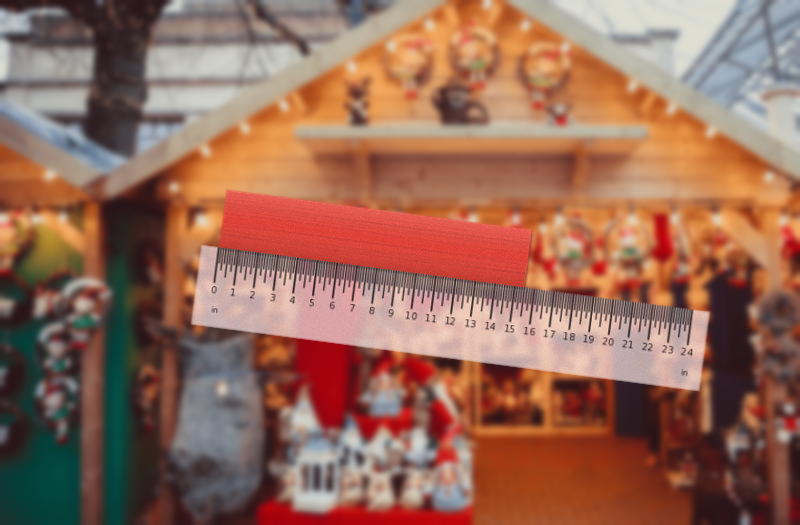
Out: in 15.5
